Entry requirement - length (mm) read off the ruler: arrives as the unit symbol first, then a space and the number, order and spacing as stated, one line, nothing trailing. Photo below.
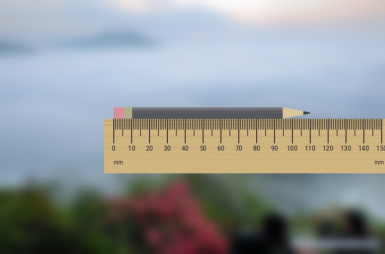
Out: mm 110
